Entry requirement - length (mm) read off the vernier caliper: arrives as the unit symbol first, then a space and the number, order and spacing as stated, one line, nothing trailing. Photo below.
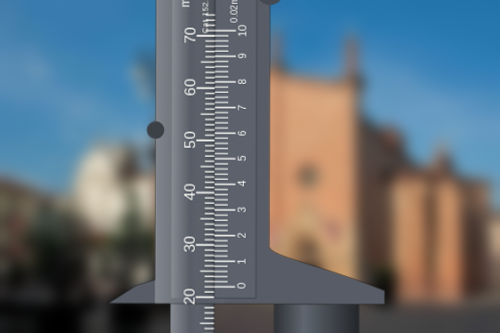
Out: mm 22.0
